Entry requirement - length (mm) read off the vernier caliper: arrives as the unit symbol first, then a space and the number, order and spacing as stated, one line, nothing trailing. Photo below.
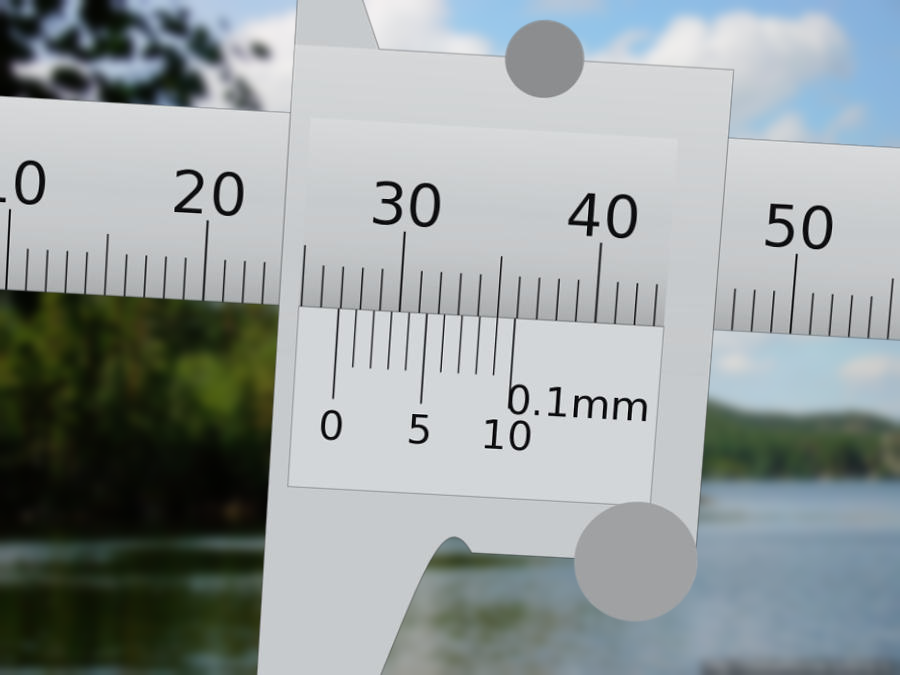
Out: mm 26.9
